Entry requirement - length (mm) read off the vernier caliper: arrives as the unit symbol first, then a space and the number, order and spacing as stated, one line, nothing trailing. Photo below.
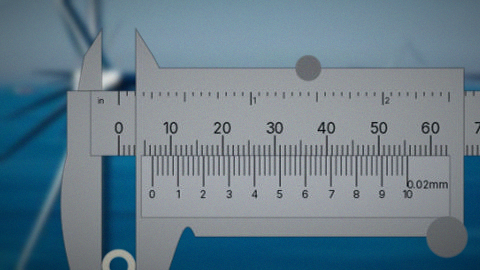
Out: mm 6.5
